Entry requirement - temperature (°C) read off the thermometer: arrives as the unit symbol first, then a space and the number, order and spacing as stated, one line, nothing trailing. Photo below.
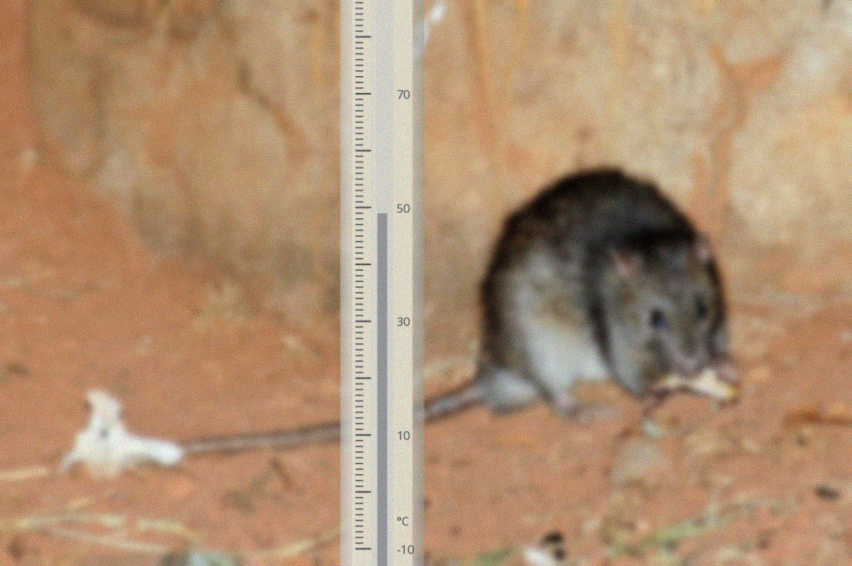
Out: °C 49
